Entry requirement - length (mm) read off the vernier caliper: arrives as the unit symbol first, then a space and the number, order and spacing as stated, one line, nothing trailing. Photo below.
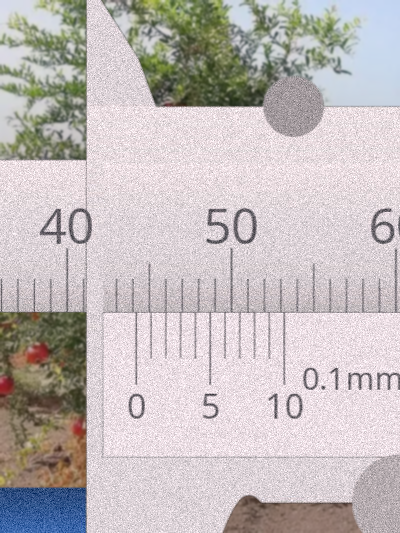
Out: mm 44.2
